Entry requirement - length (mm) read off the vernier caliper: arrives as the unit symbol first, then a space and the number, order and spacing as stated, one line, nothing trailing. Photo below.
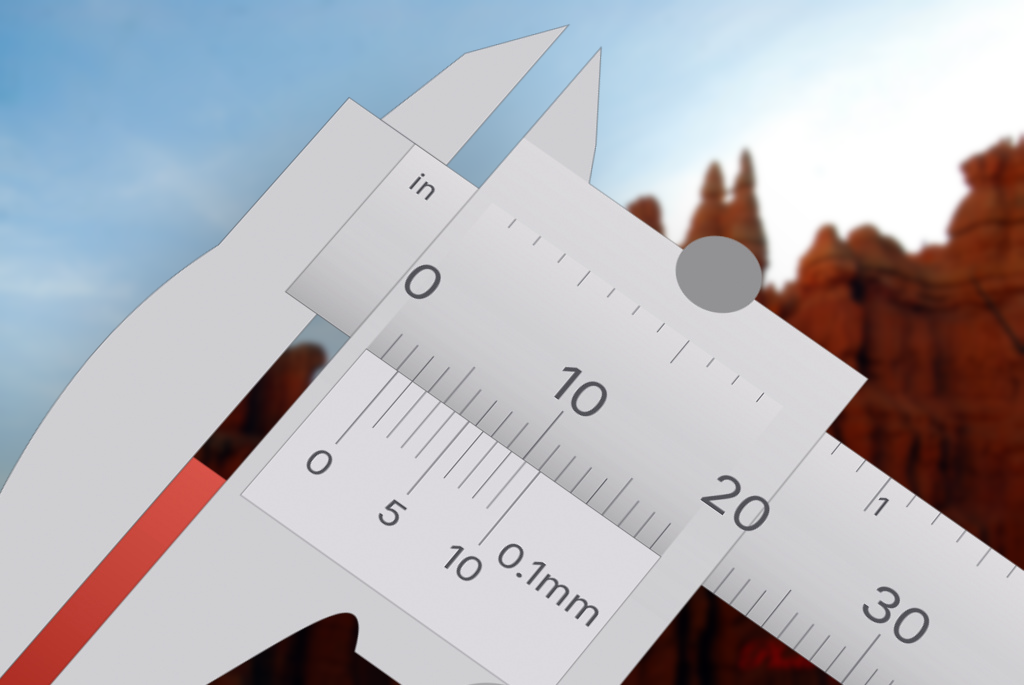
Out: mm 2.1
